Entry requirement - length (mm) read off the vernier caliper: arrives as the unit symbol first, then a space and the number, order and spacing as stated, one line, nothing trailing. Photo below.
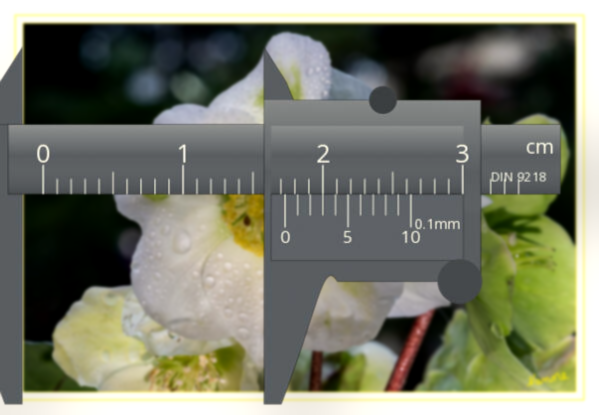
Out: mm 17.3
